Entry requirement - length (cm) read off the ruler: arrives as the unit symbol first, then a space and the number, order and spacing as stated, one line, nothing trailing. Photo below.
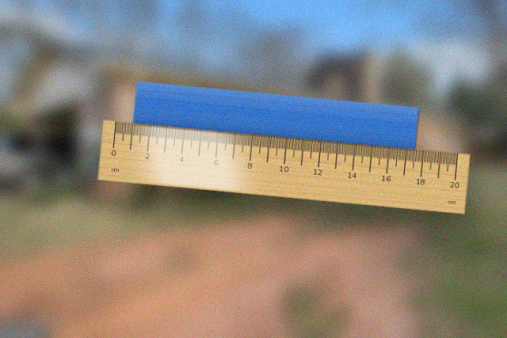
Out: cm 16.5
